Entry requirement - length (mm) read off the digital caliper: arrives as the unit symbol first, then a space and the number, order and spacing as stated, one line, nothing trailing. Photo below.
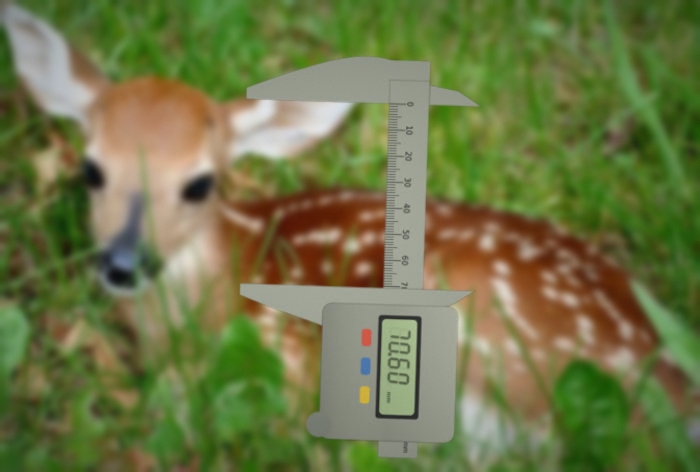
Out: mm 70.60
